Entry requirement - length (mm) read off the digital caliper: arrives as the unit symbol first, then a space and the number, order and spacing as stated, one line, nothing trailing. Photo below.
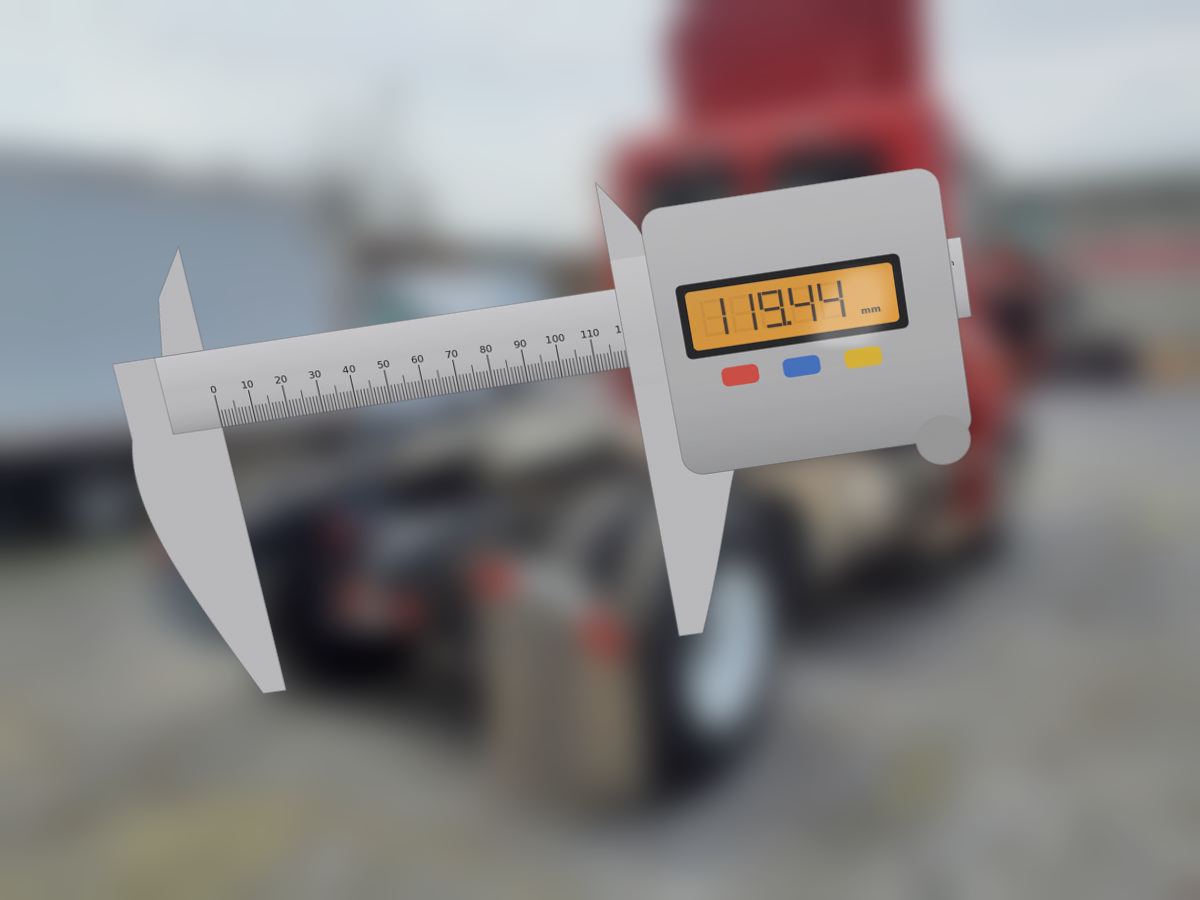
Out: mm 119.44
